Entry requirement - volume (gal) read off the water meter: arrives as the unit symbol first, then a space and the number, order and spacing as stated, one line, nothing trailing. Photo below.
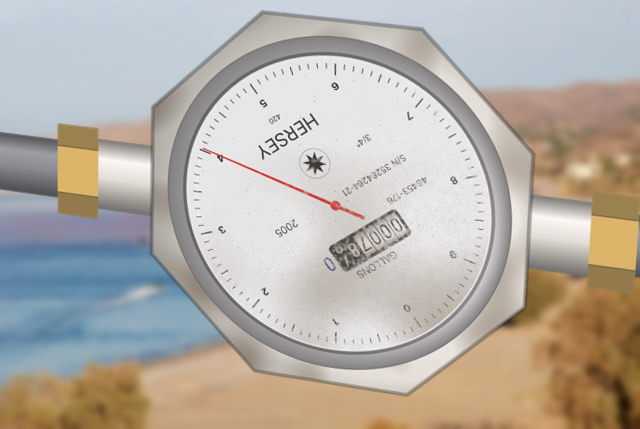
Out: gal 7874.0
